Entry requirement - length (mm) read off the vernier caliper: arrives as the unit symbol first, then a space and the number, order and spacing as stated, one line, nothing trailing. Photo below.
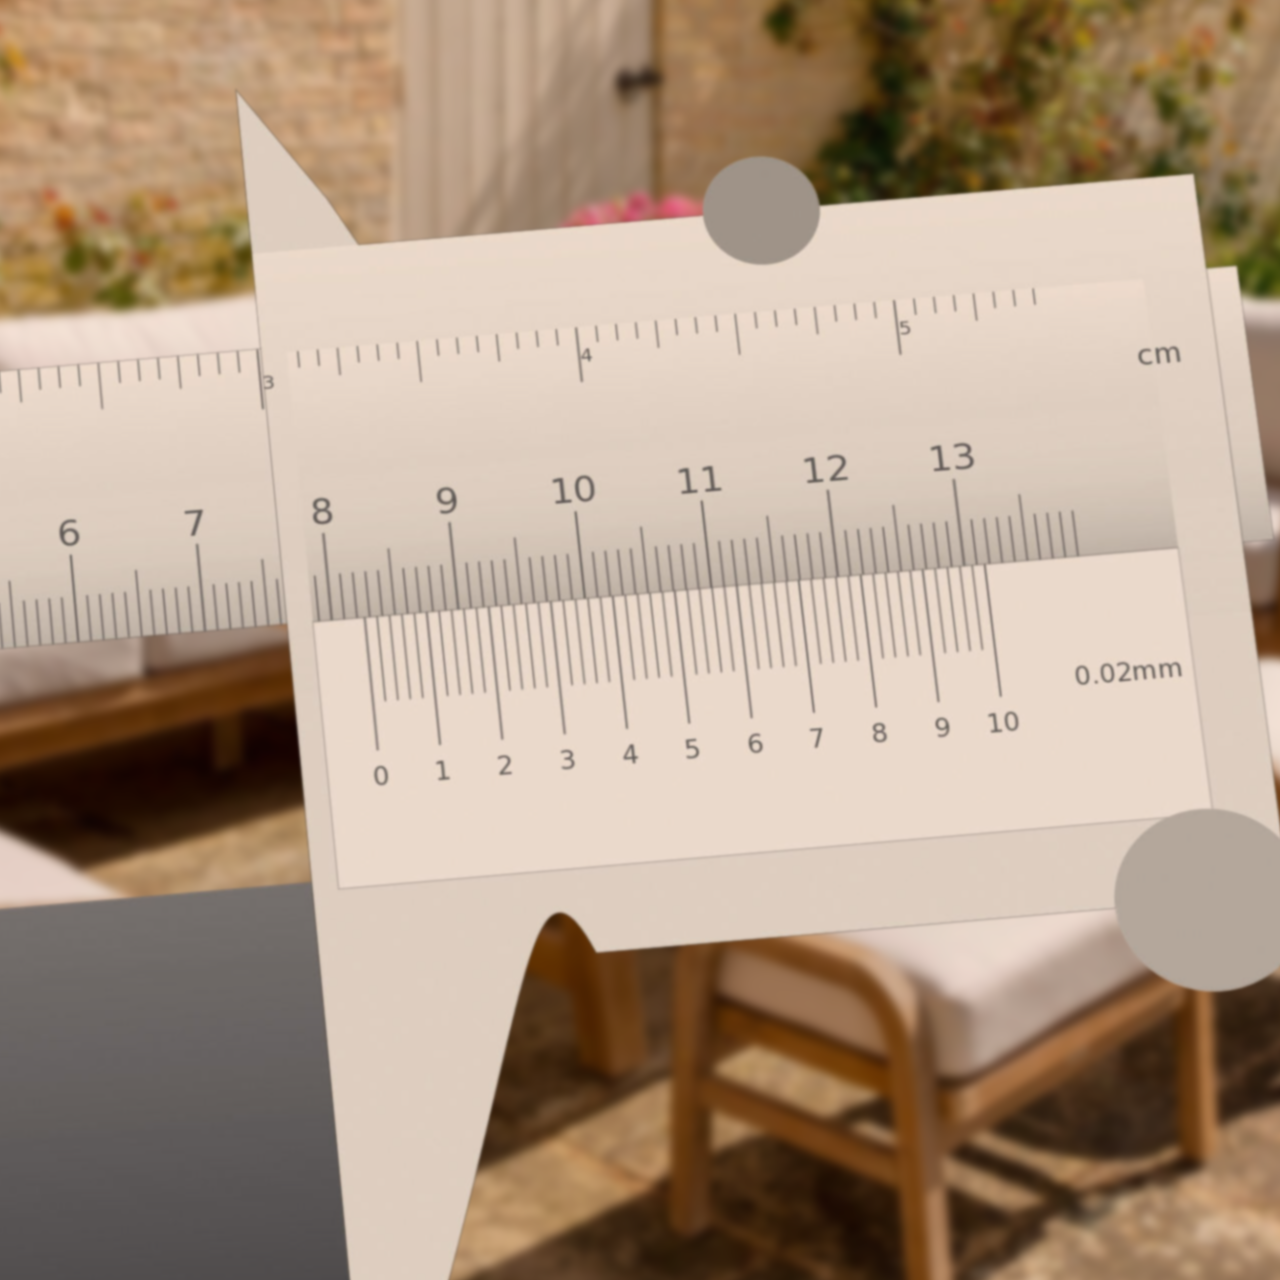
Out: mm 82.6
